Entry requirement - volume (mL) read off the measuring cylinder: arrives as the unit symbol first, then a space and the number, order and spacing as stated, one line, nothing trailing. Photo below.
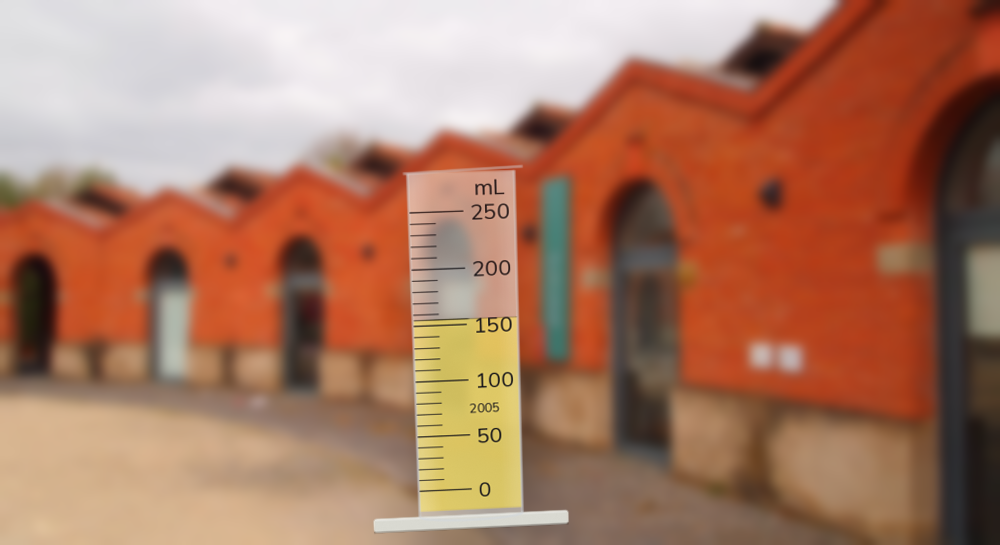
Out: mL 155
